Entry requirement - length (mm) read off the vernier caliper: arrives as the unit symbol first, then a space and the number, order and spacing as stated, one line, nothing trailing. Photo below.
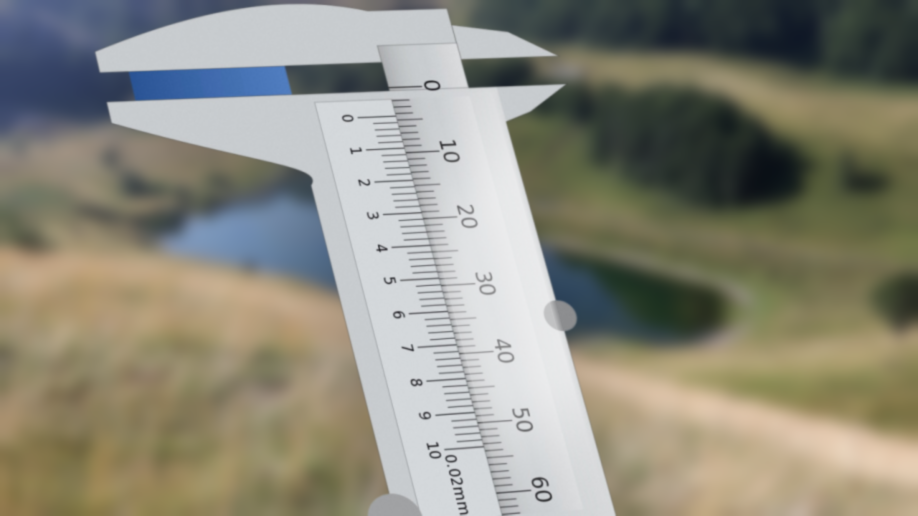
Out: mm 4.4
